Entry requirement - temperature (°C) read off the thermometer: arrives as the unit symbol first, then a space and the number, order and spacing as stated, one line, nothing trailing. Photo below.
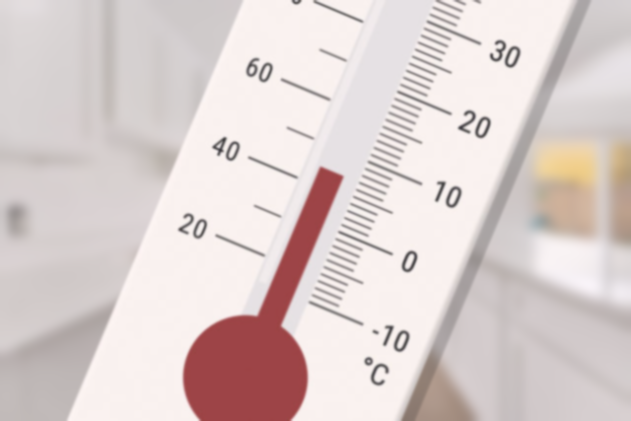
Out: °C 7
